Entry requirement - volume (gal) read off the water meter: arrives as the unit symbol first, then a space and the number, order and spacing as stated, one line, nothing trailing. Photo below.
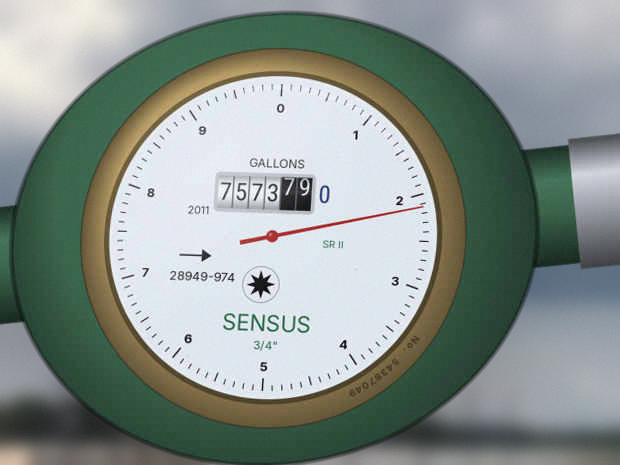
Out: gal 7573792.1
